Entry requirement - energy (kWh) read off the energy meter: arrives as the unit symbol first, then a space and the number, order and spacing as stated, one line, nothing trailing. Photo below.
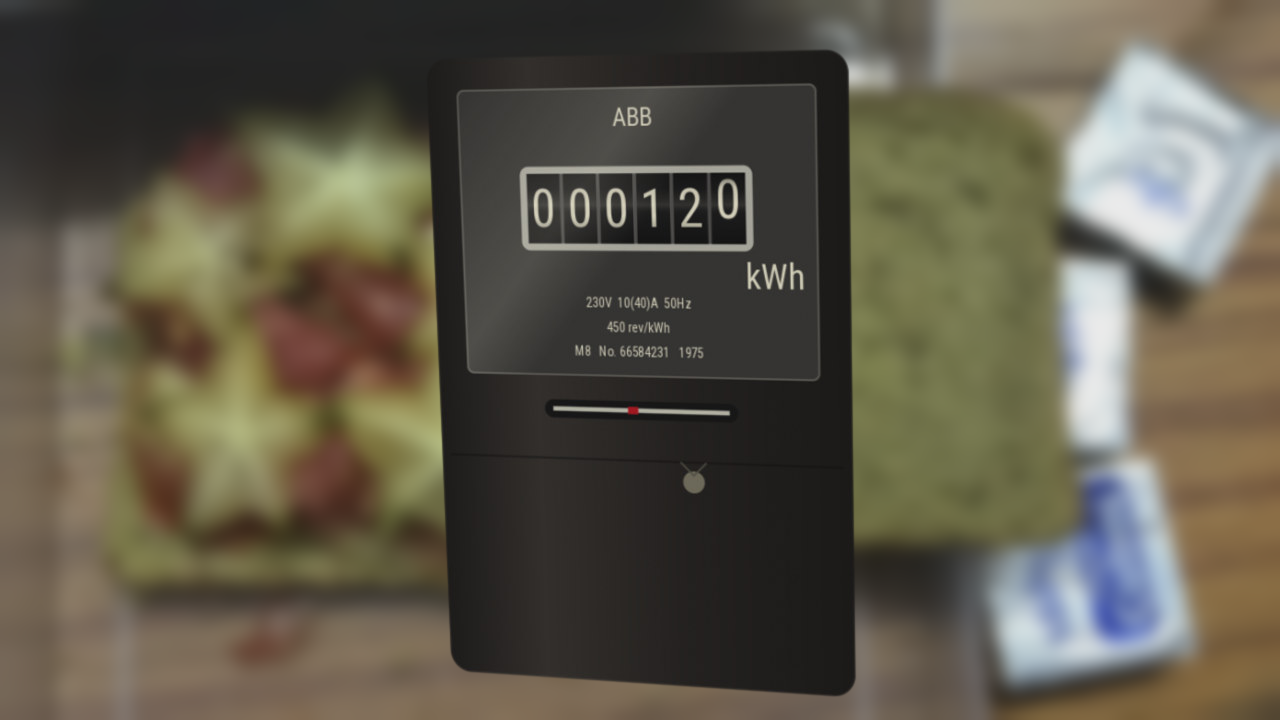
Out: kWh 120
